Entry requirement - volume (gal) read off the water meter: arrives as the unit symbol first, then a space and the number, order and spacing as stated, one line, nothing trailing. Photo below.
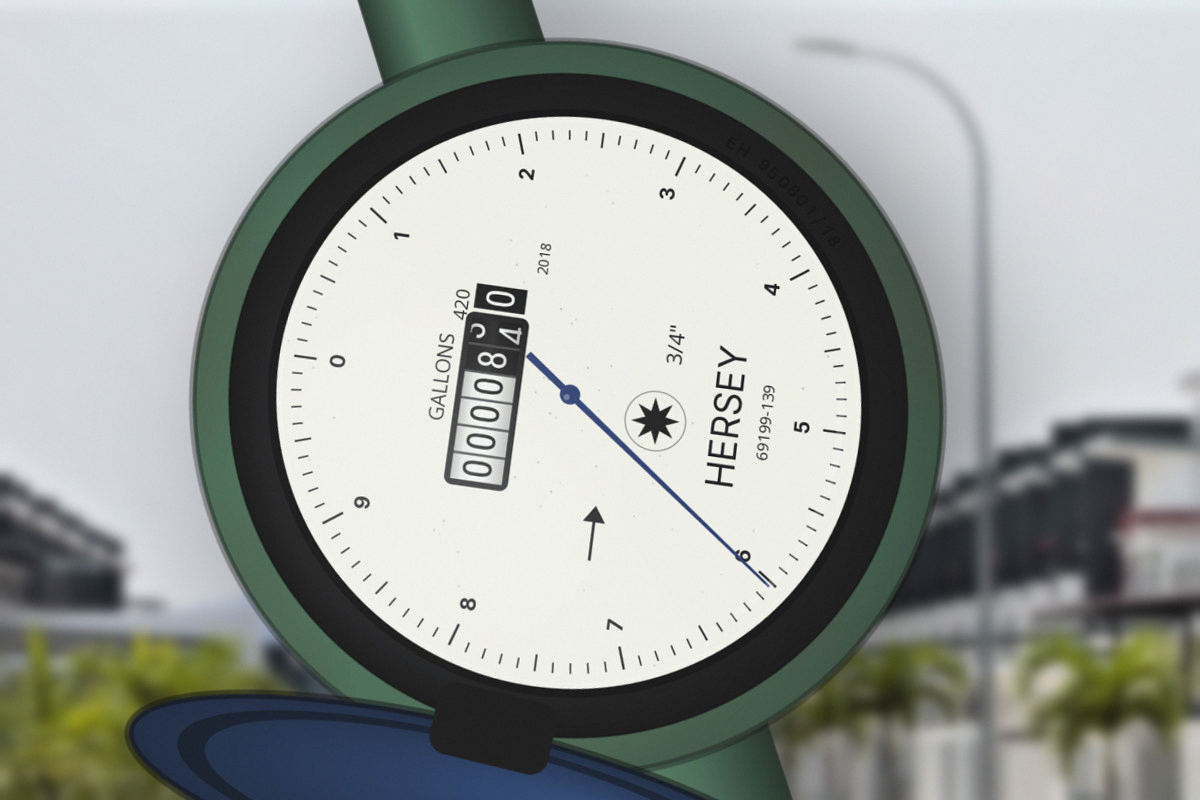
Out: gal 836.0
